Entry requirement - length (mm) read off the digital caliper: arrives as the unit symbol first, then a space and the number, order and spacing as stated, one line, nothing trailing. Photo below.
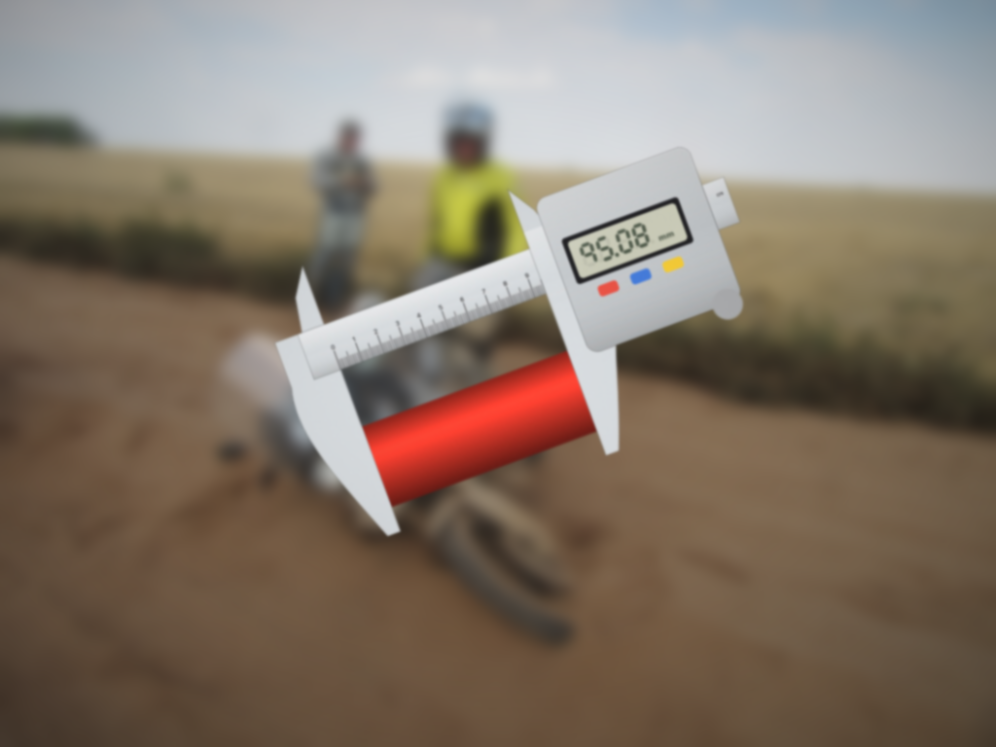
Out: mm 95.08
